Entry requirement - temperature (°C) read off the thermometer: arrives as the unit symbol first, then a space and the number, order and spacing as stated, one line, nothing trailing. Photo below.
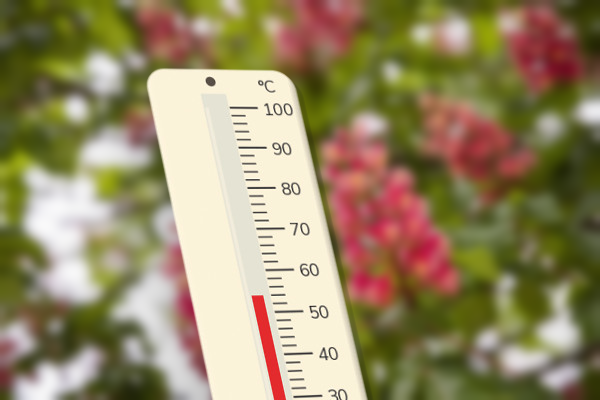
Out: °C 54
